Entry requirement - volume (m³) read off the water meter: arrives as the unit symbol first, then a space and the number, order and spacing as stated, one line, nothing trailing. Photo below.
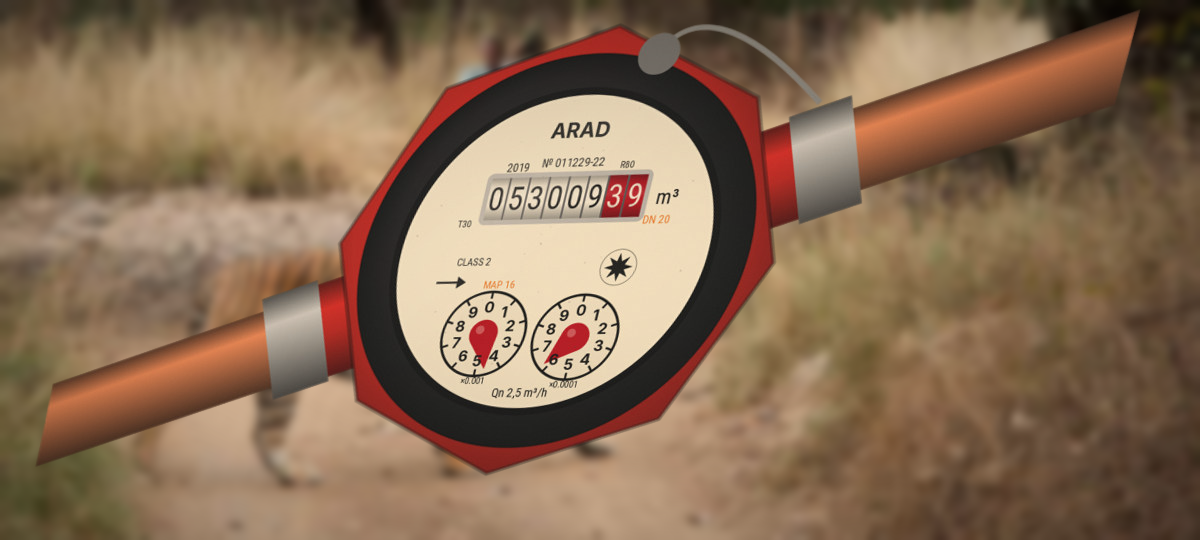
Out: m³ 53009.3946
